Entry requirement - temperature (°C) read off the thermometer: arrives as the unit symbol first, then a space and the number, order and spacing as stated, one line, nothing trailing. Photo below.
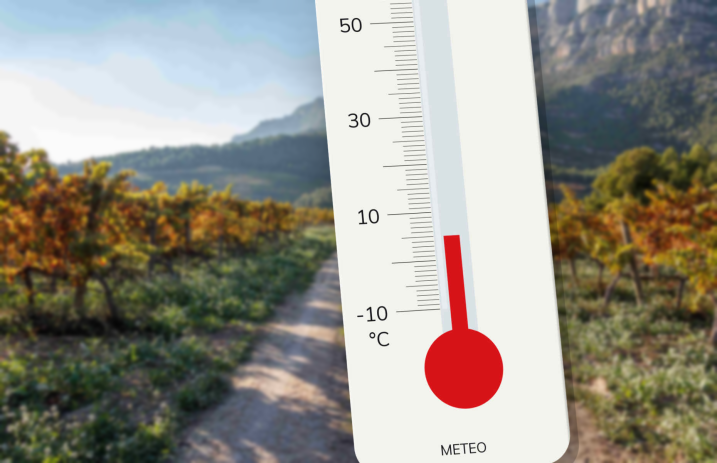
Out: °C 5
